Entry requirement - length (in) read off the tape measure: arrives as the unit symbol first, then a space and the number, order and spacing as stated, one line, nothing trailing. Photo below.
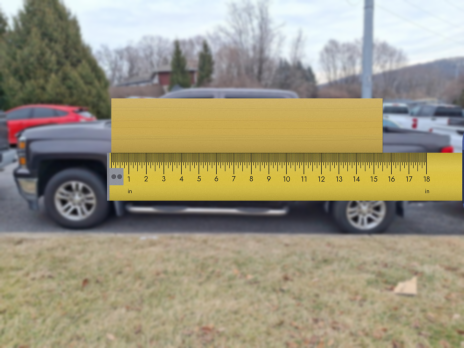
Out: in 15.5
